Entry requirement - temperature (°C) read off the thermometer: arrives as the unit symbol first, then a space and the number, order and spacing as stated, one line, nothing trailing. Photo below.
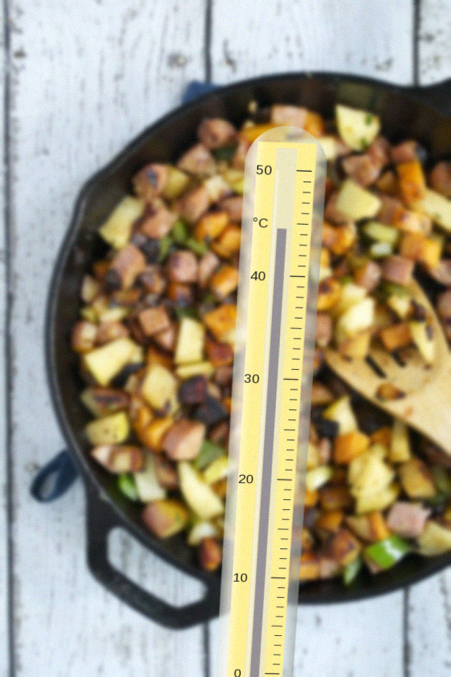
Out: °C 44.5
